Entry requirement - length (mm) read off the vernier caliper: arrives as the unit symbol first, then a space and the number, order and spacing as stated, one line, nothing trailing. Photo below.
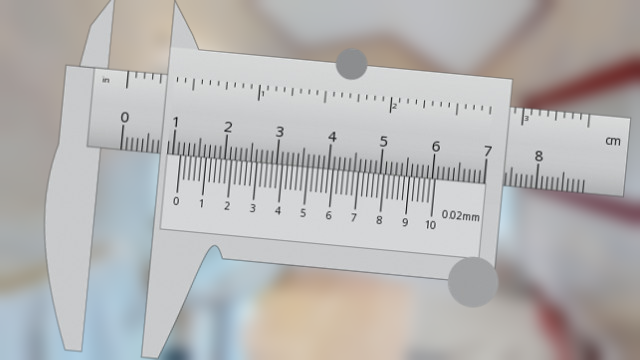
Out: mm 11.5
